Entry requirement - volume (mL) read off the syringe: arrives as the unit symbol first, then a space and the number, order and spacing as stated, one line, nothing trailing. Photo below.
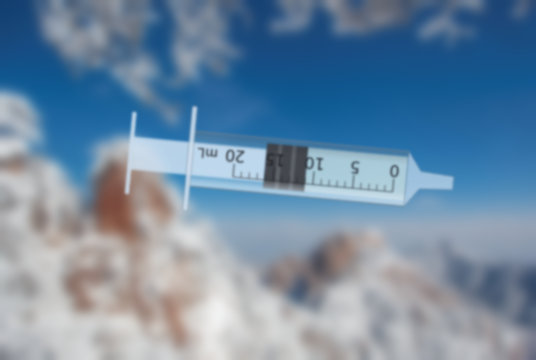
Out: mL 11
